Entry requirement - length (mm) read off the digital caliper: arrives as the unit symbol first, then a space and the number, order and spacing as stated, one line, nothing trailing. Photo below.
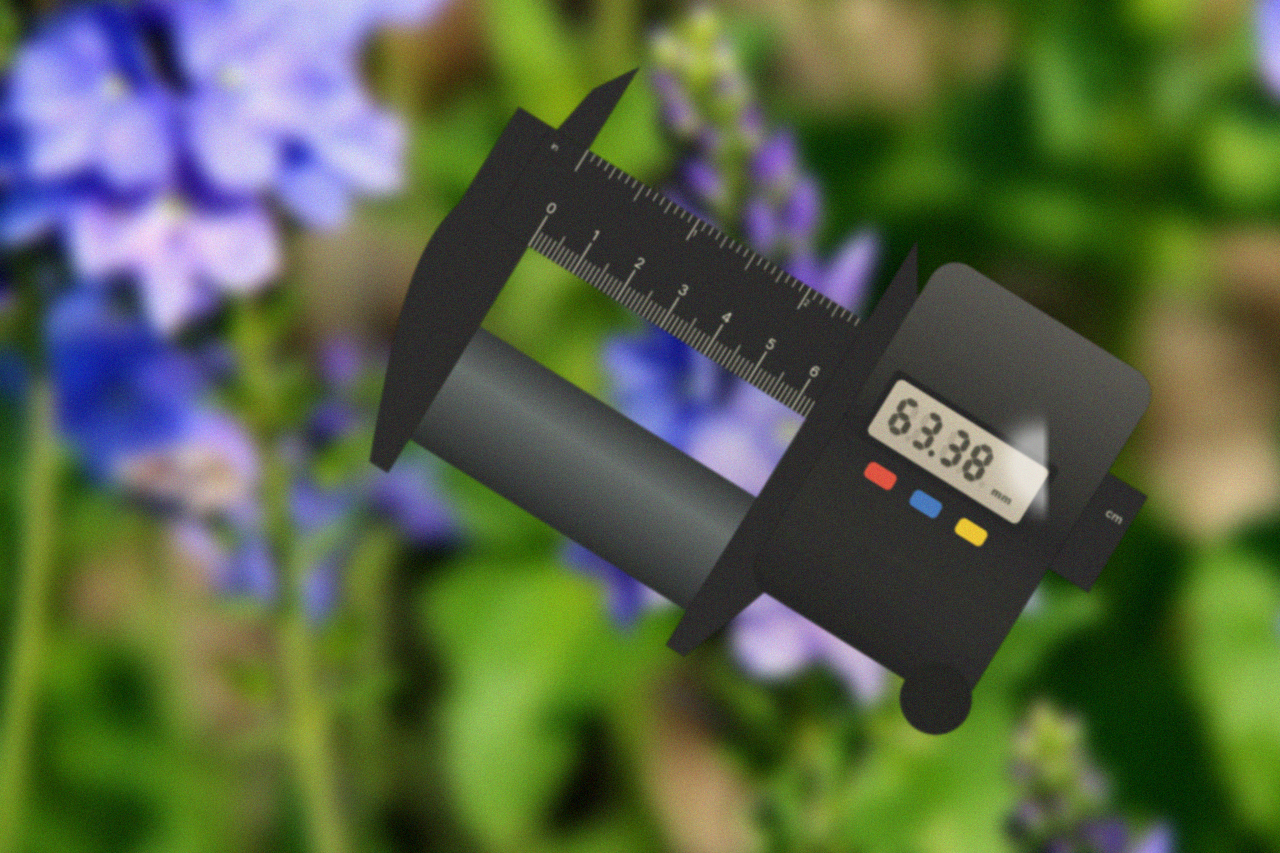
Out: mm 63.38
